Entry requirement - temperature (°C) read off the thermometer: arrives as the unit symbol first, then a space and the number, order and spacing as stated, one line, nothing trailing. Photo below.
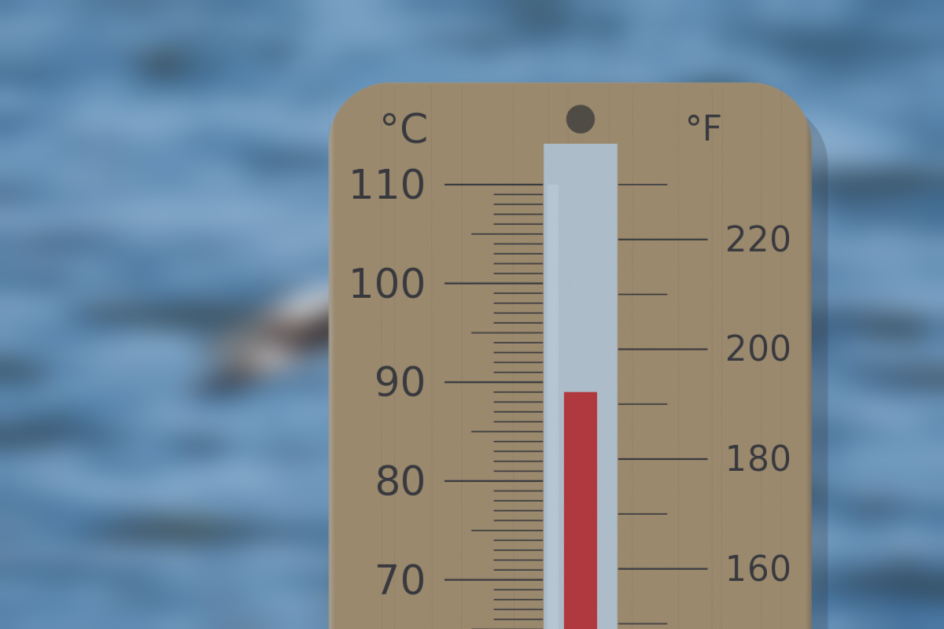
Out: °C 89
